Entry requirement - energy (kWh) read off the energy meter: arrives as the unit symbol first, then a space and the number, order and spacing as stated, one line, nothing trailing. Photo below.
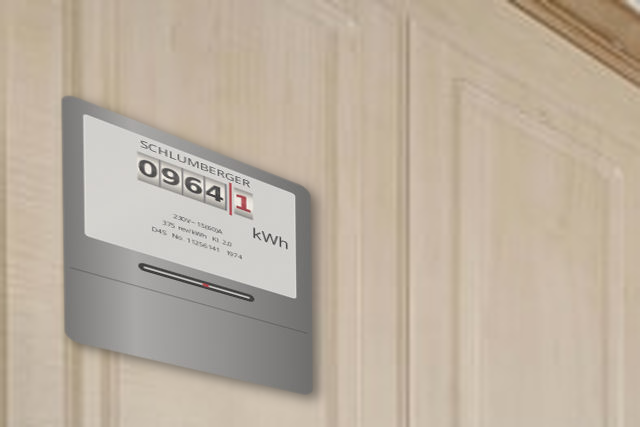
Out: kWh 964.1
